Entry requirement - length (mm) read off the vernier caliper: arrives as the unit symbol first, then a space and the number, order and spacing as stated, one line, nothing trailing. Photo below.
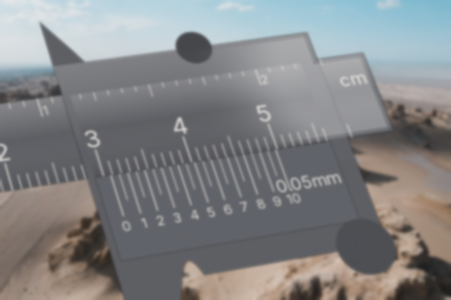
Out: mm 30.8
